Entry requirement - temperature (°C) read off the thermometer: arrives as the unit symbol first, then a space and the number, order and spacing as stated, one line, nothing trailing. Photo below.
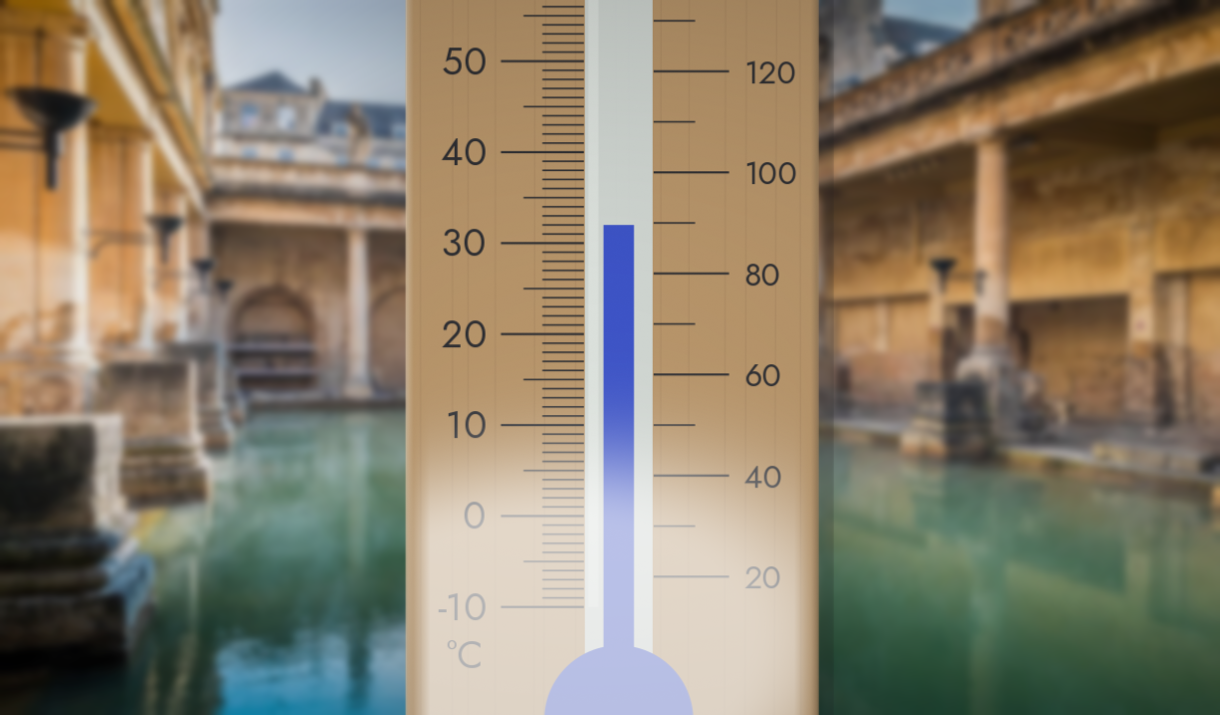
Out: °C 32
